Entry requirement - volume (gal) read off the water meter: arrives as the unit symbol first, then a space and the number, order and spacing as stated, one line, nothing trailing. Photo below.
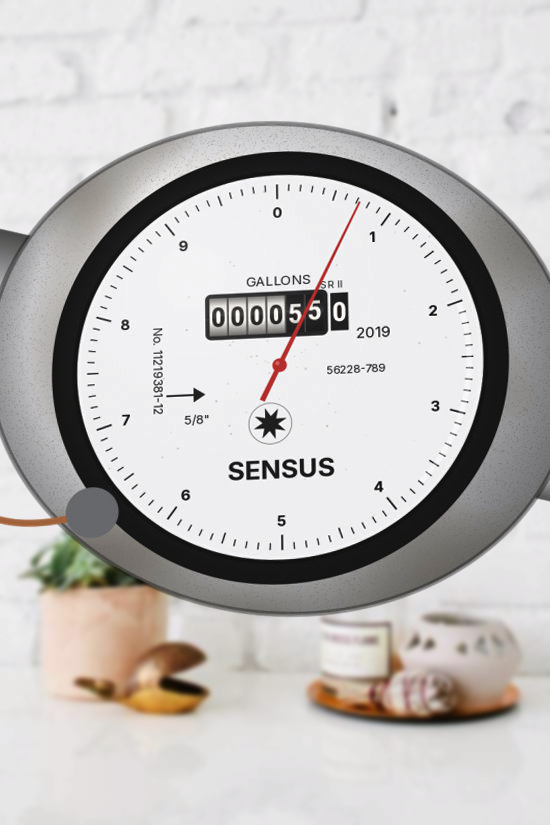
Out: gal 550.7
